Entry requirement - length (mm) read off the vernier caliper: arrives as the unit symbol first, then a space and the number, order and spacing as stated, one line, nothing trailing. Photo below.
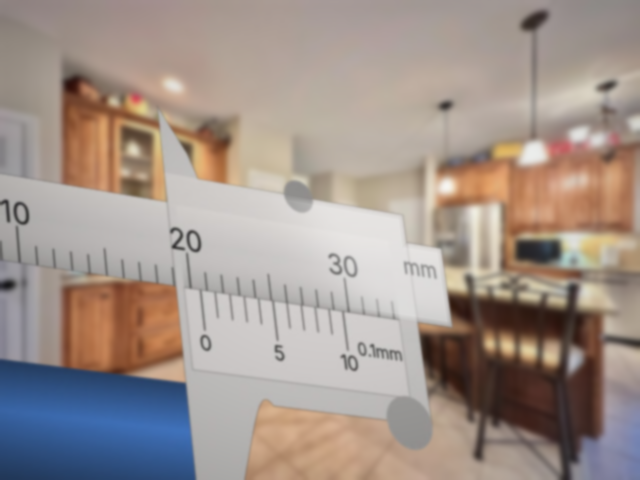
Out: mm 20.6
